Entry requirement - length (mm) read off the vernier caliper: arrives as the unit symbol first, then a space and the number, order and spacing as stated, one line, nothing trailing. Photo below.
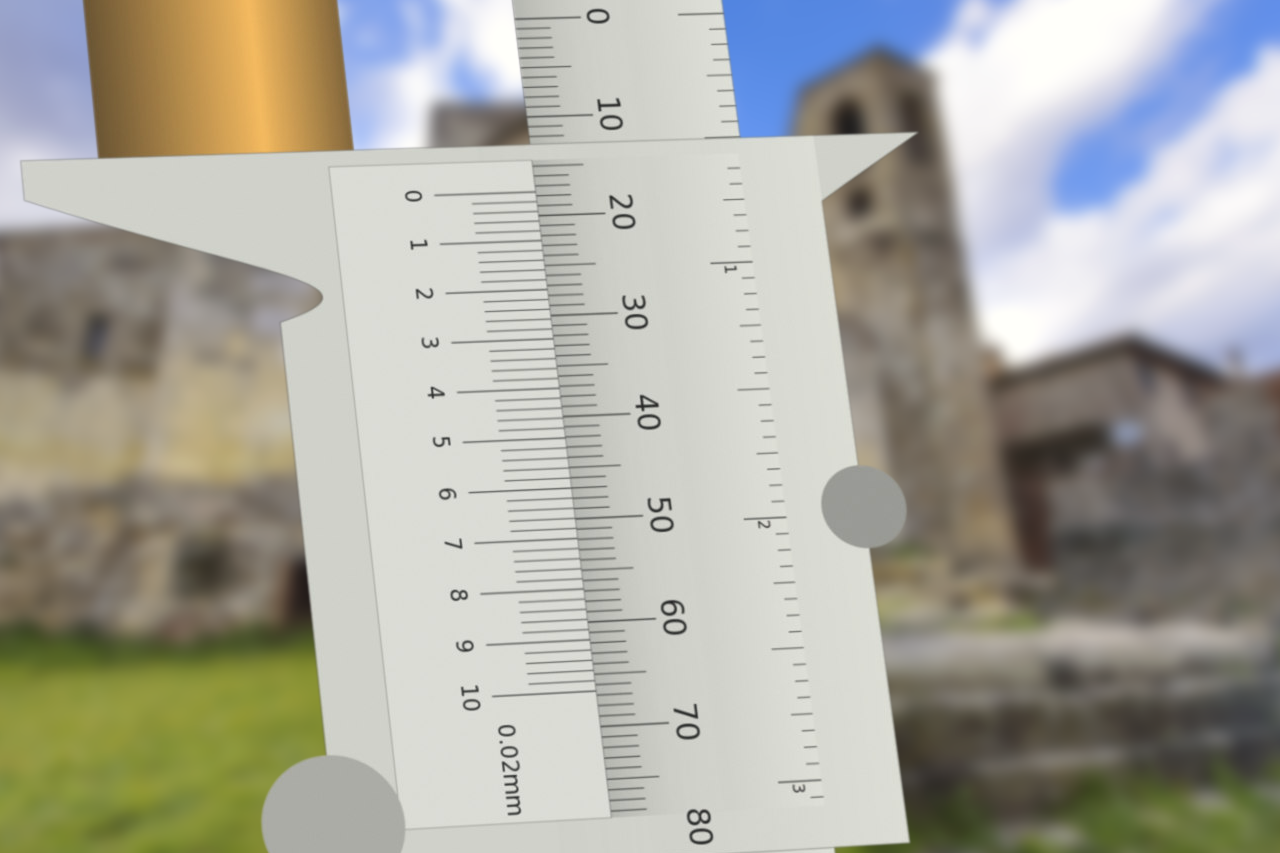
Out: mm 17.6
